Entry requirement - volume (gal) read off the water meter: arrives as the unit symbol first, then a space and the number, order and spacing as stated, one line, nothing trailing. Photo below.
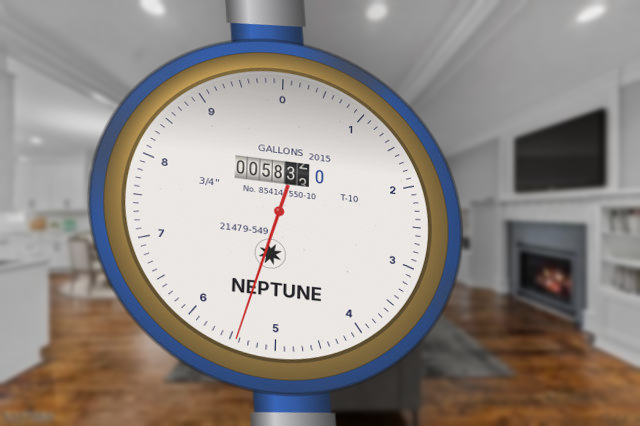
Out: gal 58325.4
